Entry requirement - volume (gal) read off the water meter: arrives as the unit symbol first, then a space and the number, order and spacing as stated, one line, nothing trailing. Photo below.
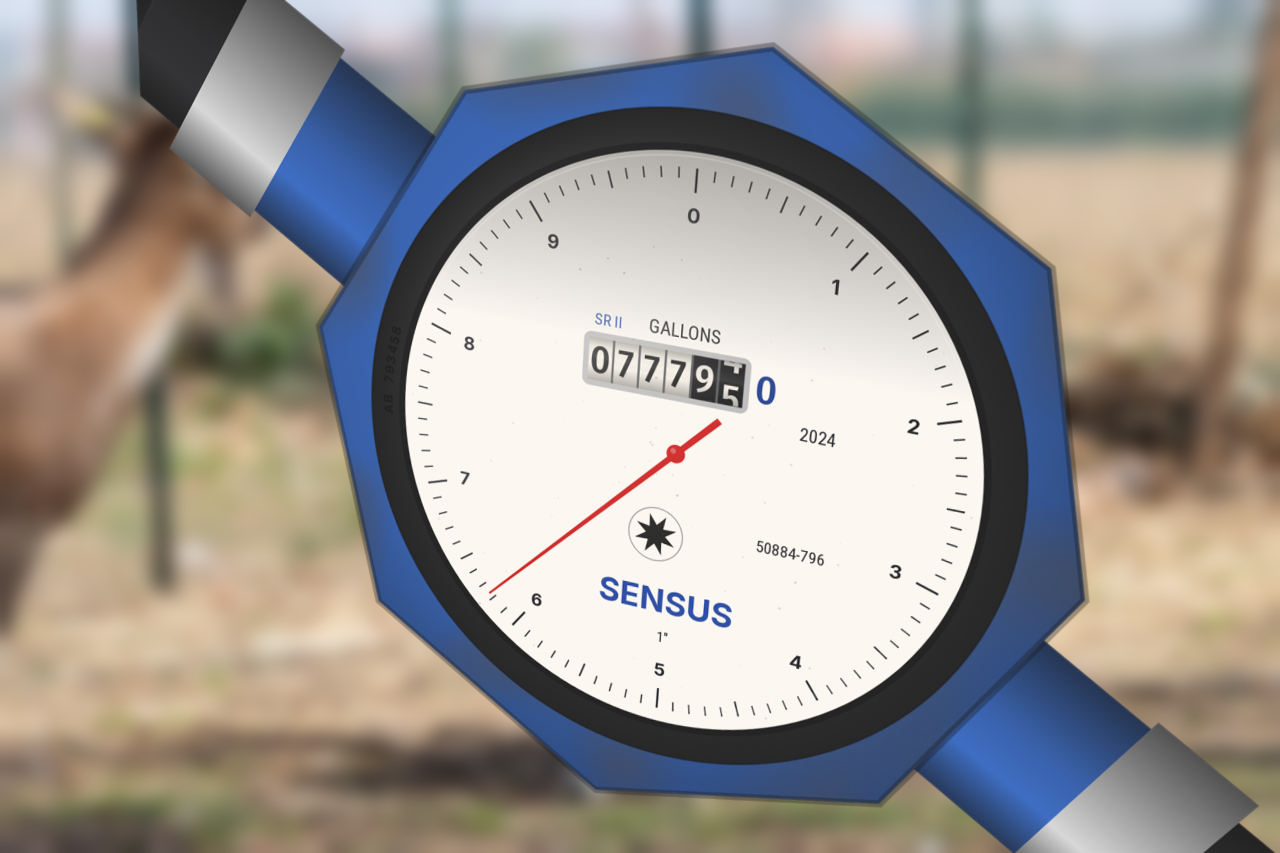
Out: gal 777946.2
